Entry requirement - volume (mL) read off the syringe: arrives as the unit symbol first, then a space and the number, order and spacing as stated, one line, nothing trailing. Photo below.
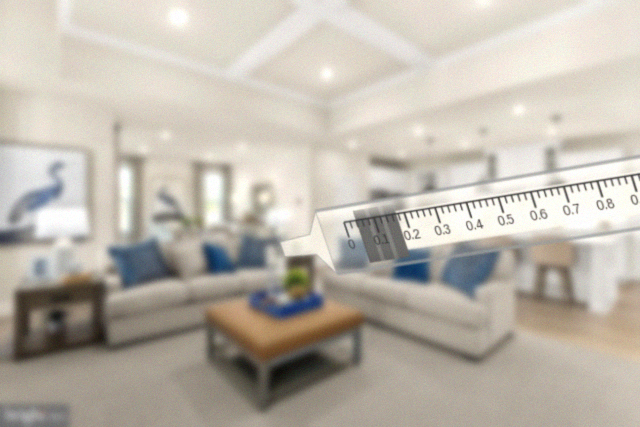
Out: mL 0.04
